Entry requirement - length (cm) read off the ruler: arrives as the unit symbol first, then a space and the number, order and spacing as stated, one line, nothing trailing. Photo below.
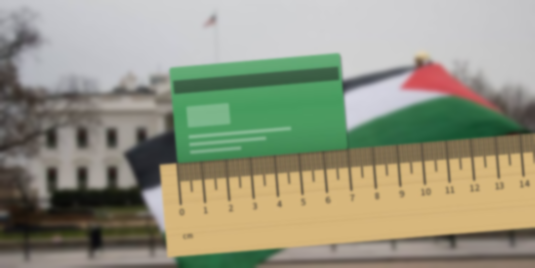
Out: cm 7
